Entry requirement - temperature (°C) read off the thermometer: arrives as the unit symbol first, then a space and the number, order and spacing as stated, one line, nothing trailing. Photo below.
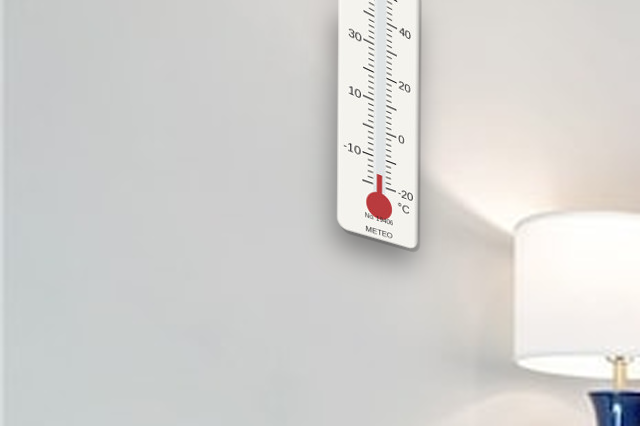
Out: °C -16
